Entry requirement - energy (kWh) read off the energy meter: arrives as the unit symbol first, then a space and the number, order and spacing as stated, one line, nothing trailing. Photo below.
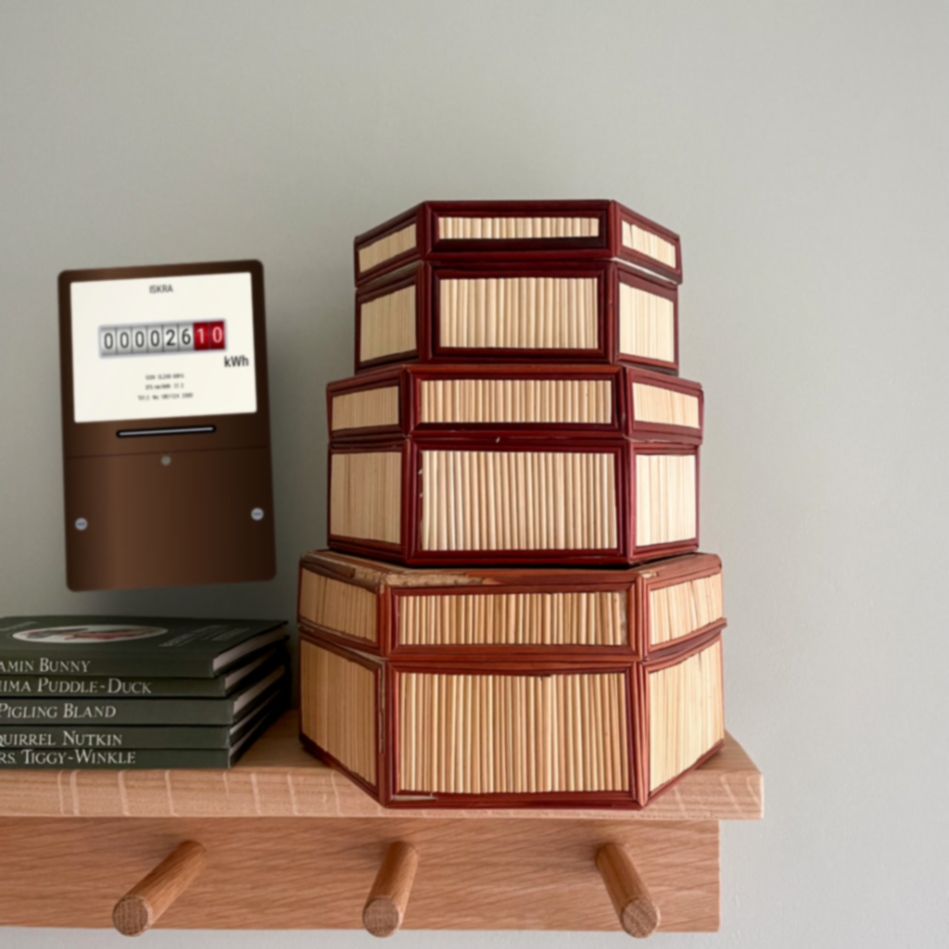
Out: kWh 26.10
